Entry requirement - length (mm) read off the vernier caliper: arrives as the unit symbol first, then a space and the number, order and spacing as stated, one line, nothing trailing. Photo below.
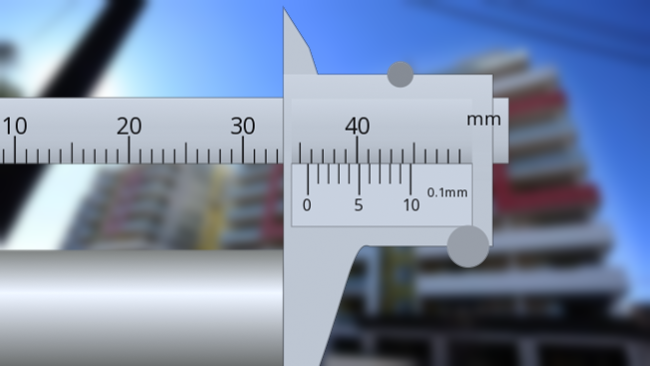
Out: mm 35.7
